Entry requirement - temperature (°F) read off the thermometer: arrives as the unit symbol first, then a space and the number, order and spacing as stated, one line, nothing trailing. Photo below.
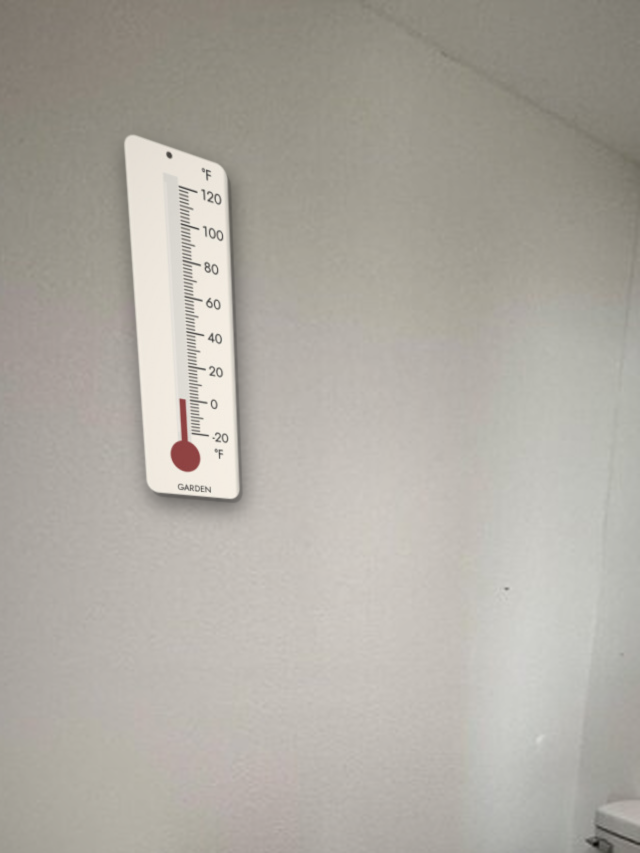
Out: °F 0
